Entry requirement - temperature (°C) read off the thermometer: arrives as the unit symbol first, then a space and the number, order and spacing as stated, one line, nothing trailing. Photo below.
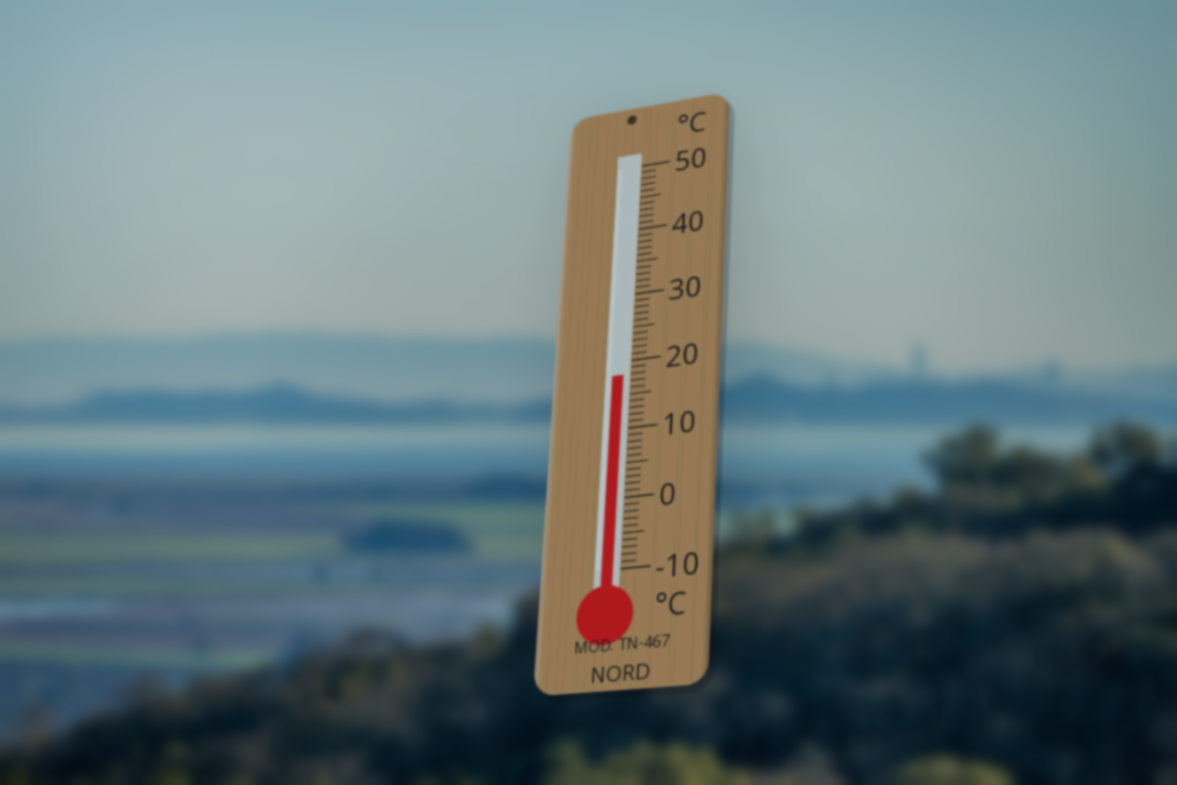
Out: °C 18
